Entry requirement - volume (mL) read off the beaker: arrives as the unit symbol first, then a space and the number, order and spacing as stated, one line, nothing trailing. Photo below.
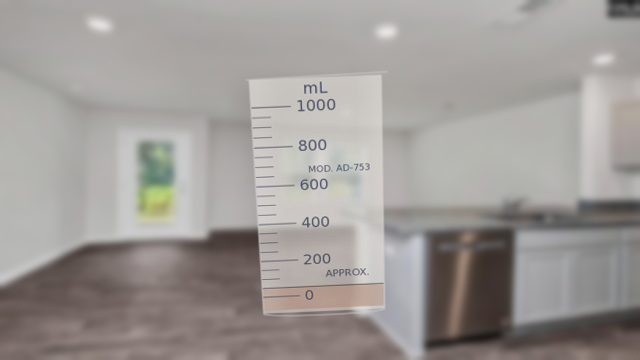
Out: mL 50
